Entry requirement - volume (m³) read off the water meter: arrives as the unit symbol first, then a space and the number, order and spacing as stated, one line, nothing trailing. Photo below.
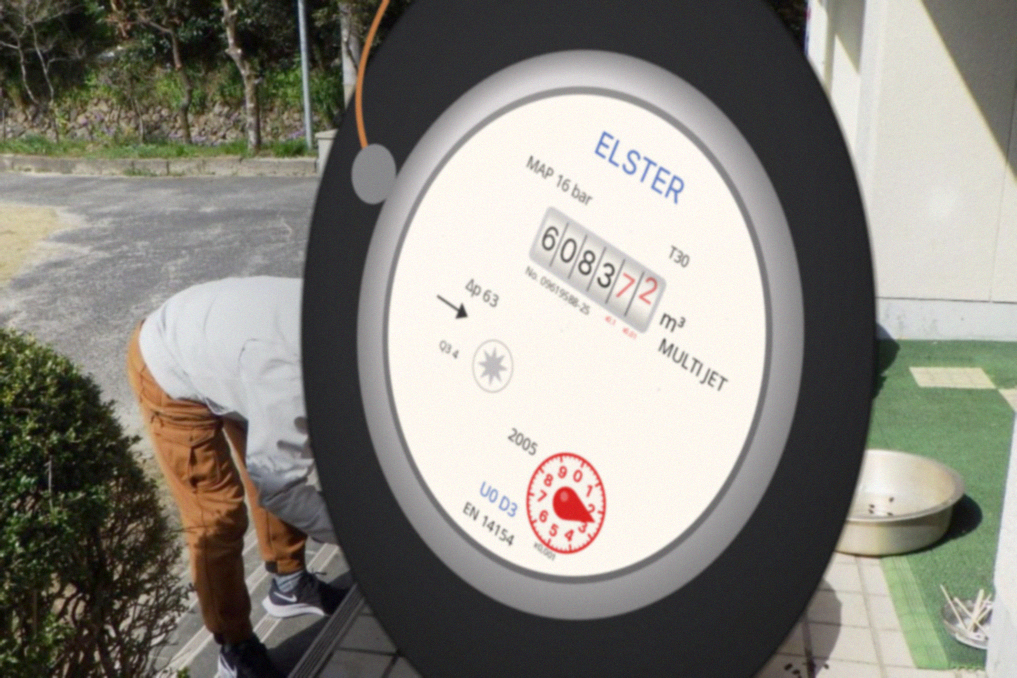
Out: m³ 6083.722
